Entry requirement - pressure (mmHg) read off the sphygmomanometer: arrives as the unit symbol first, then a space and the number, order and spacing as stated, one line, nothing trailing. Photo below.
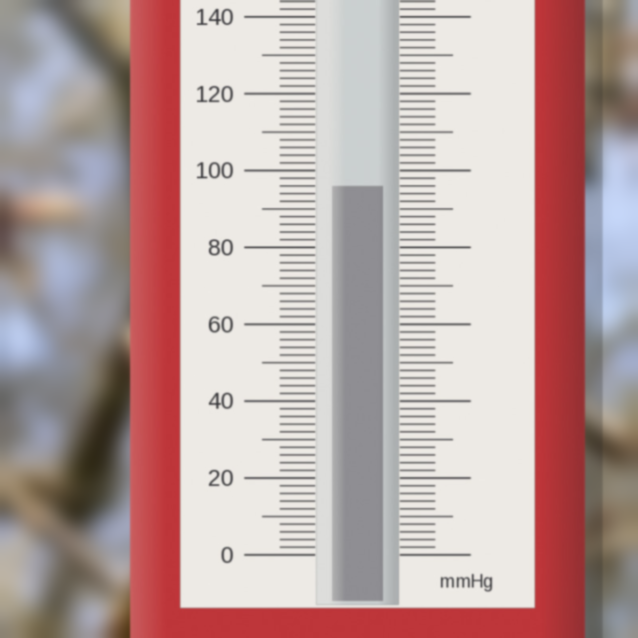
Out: mmHg 96
